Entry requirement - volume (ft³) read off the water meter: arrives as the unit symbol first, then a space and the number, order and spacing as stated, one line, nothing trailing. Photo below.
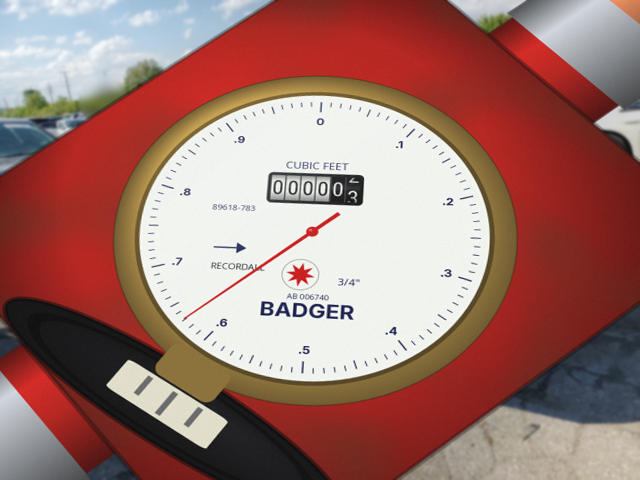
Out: ft³ 2.63
